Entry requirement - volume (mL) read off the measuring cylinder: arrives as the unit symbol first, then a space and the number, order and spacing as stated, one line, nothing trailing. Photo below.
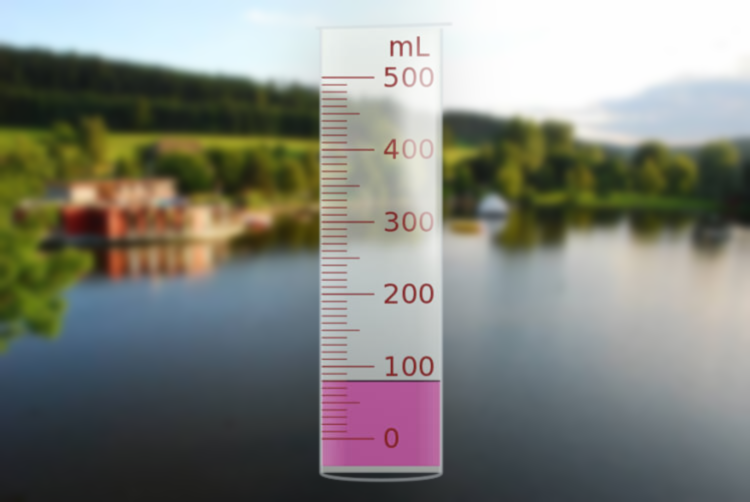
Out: mL 80
